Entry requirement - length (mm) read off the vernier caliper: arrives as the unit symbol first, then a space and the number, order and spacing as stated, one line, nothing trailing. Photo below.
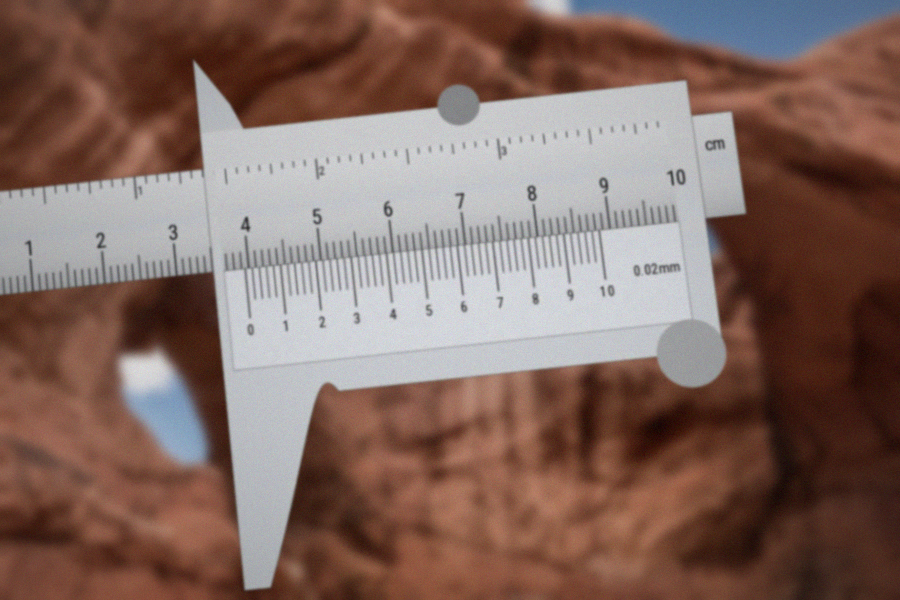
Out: mm 39.5
